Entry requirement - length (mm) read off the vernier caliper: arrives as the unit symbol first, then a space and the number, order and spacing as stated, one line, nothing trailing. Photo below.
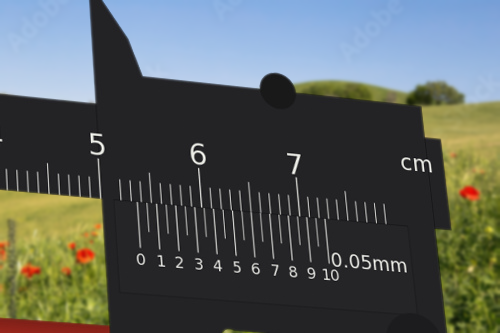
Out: mm 53.6
